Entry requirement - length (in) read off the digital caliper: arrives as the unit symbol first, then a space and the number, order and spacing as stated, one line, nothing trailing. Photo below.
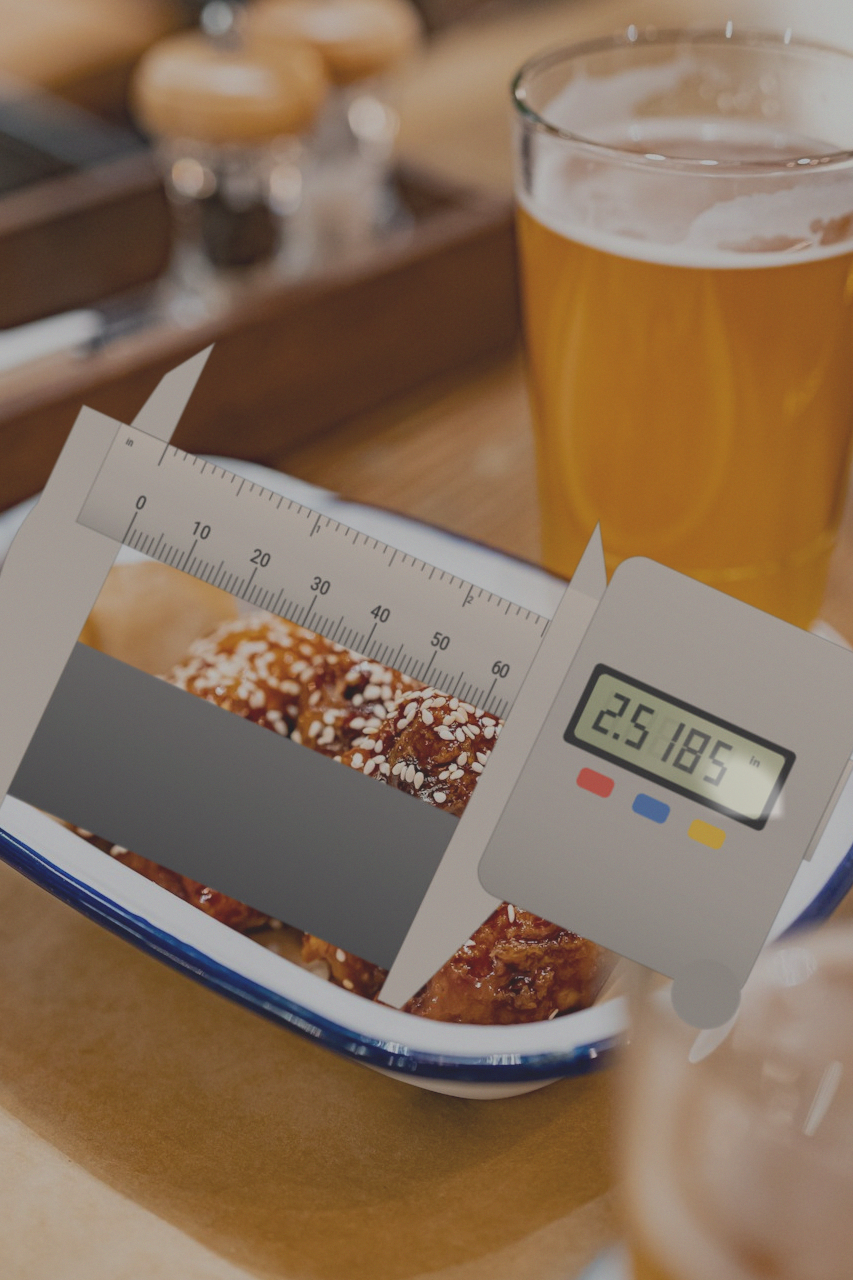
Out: in 2.5185
